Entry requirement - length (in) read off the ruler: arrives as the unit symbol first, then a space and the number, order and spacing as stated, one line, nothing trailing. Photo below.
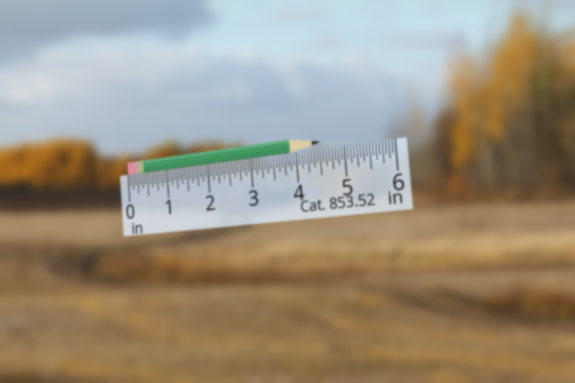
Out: in 4.5
